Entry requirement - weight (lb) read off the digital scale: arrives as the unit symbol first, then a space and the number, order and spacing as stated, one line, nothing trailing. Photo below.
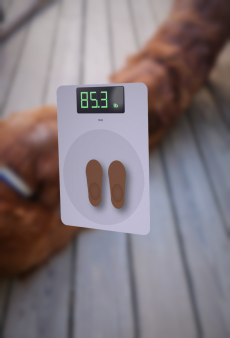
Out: lb 85.3
